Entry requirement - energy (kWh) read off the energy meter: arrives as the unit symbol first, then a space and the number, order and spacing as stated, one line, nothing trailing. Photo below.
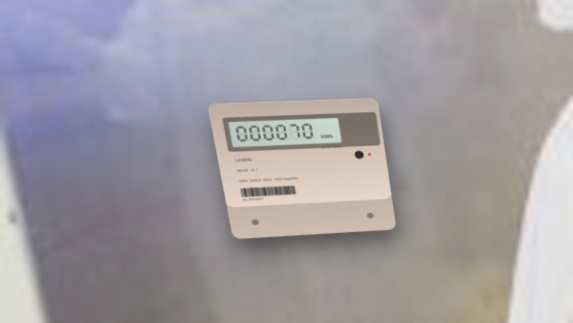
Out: kWh 70
